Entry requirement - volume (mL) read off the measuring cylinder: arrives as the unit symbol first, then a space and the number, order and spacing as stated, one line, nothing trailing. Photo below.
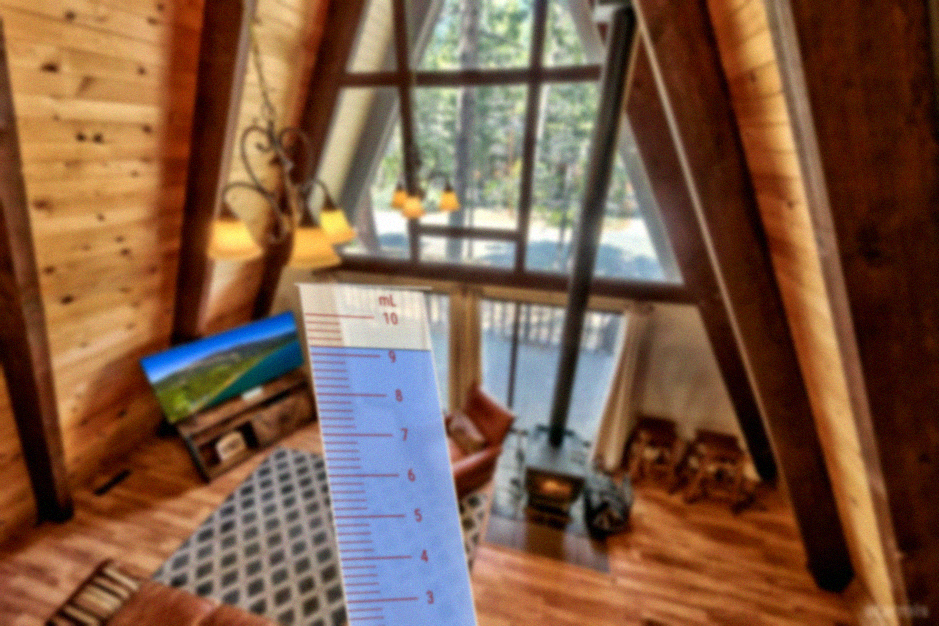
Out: mL 9.2
